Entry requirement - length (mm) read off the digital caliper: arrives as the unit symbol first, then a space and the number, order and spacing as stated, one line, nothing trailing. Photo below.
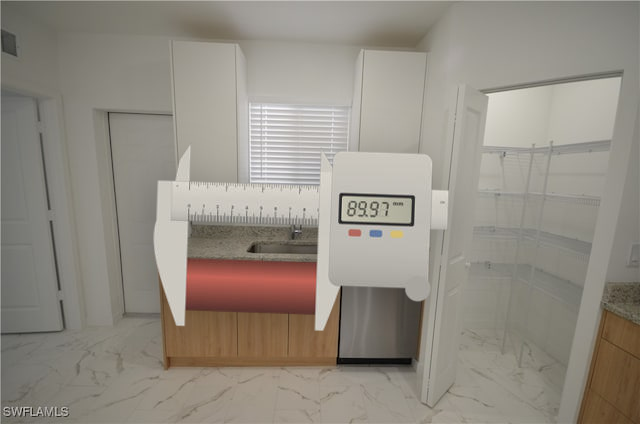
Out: mm 89.97
